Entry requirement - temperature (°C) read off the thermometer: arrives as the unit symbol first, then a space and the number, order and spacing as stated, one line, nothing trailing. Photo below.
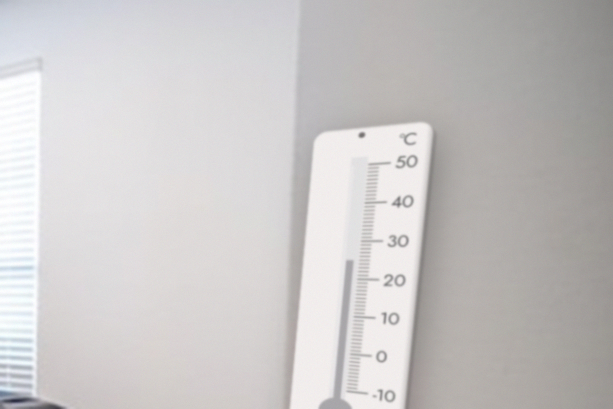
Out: °C 25
